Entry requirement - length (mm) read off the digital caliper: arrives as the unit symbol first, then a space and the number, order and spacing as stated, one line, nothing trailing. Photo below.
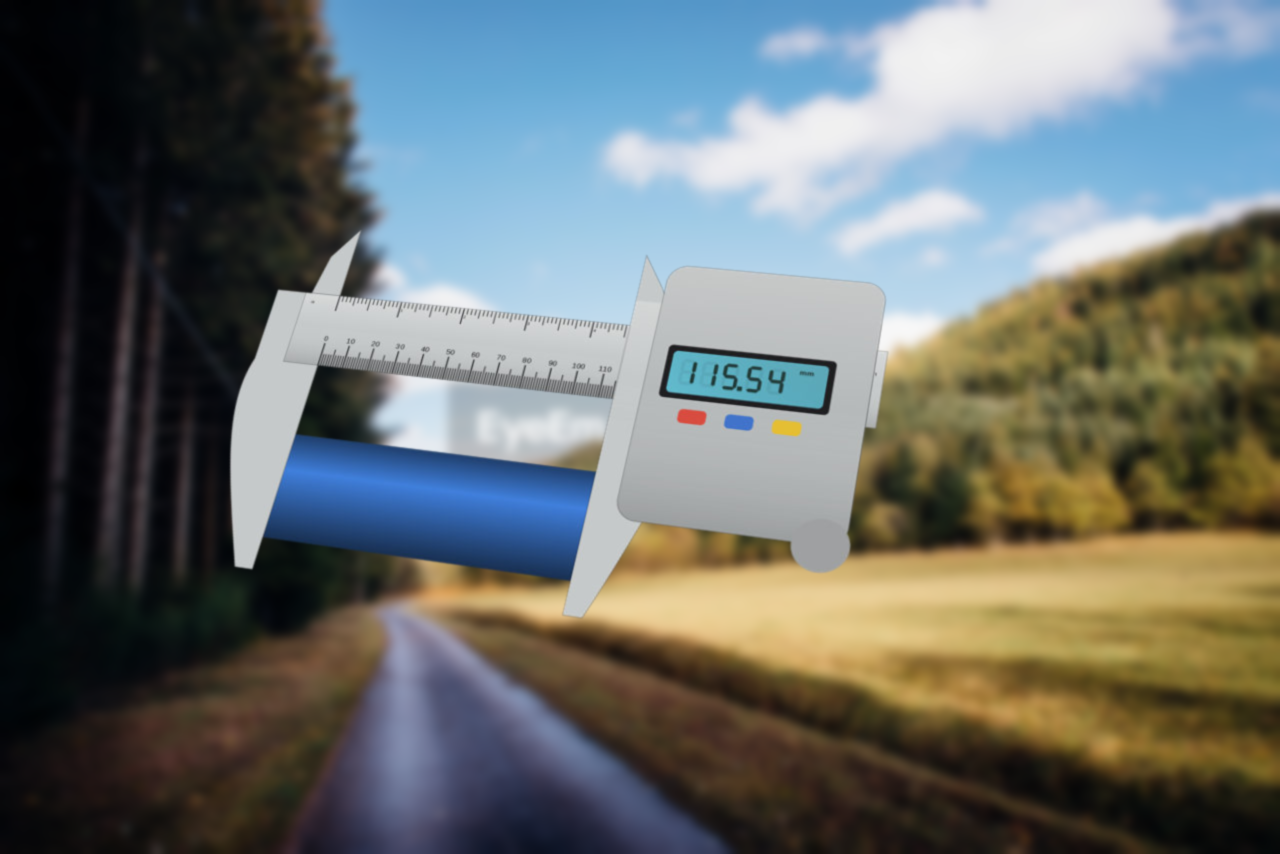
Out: mm 115.54
